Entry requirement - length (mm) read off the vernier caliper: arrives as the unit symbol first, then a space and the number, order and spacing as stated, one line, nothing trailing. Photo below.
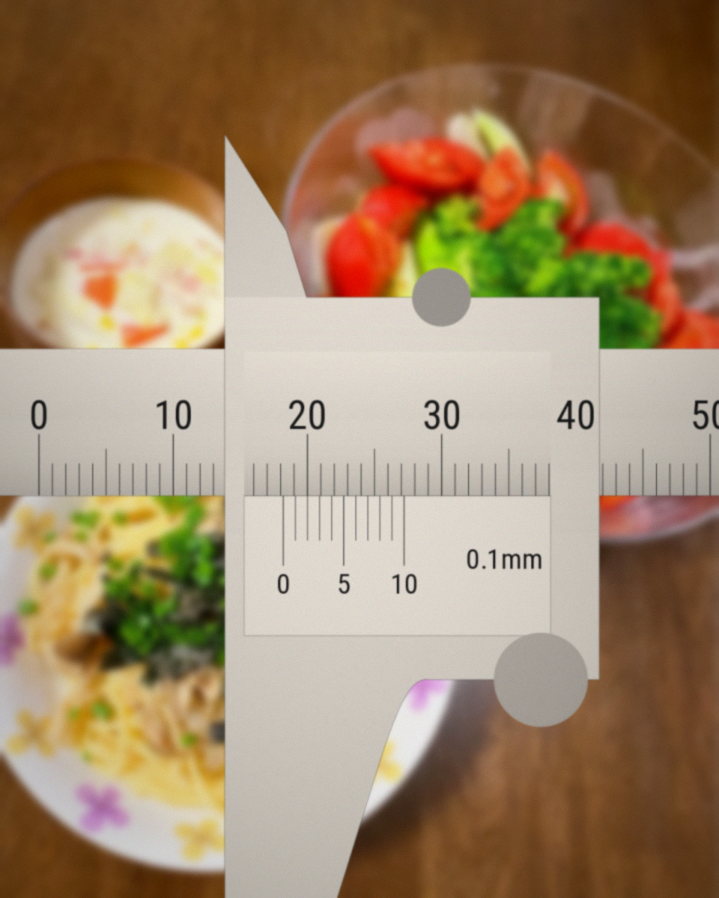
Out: mm 18.2
